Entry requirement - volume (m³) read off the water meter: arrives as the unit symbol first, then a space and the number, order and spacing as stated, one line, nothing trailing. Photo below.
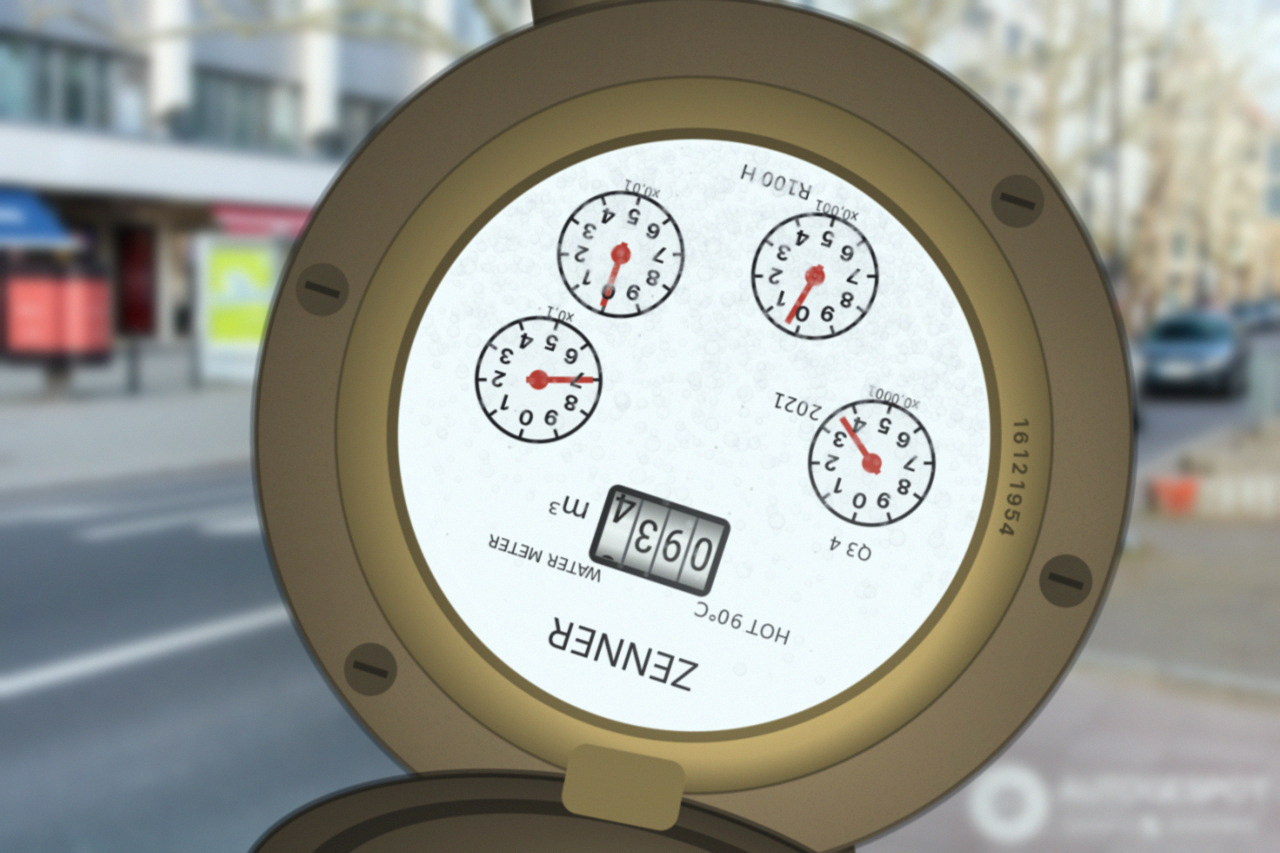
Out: m³ 933.7003
